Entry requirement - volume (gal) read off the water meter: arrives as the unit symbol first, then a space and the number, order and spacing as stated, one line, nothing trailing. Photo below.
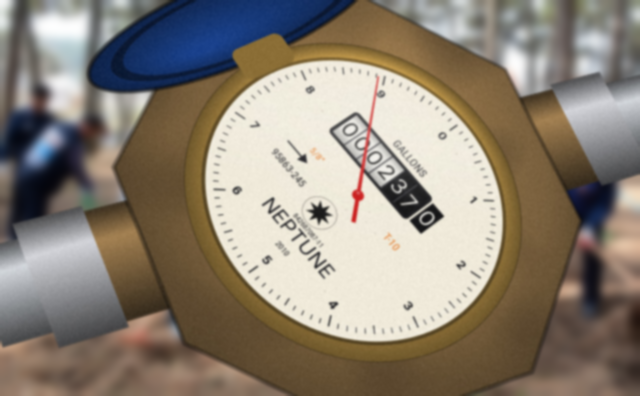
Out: gal 2368.9
